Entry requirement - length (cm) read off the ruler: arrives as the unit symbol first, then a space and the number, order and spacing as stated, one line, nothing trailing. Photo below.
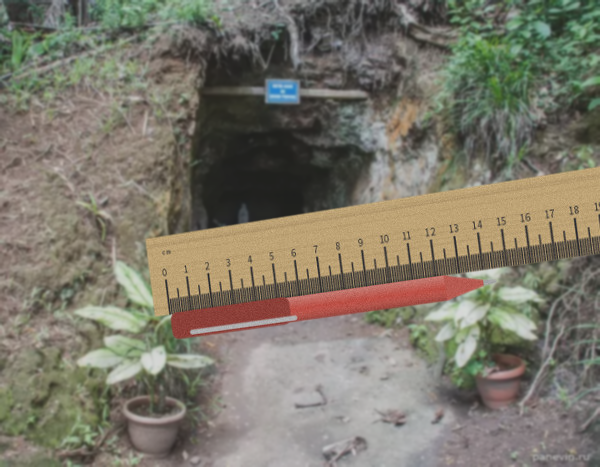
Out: cm 14.5
